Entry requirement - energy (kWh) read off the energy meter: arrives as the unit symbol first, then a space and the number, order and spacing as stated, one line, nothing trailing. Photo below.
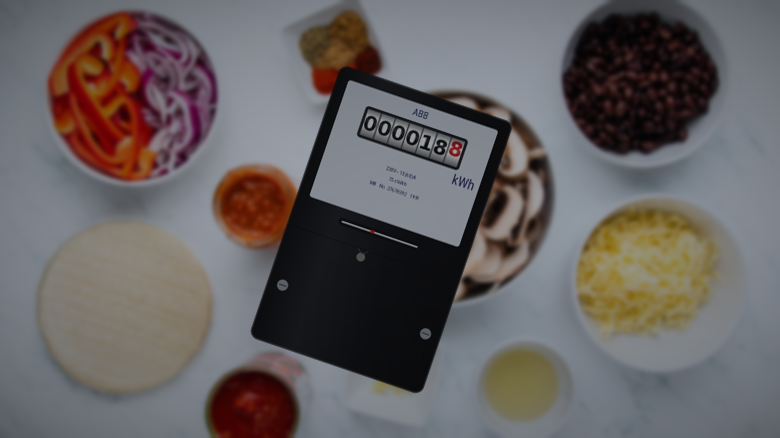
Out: kWh 18.8
